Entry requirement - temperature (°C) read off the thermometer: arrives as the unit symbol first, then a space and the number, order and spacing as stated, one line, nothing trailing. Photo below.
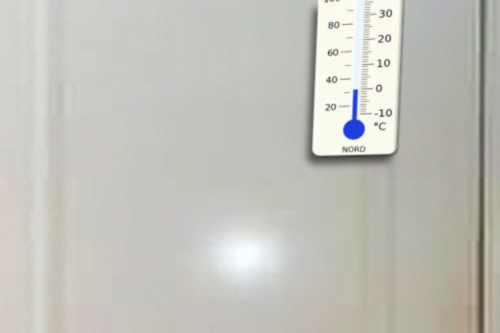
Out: °C 0
